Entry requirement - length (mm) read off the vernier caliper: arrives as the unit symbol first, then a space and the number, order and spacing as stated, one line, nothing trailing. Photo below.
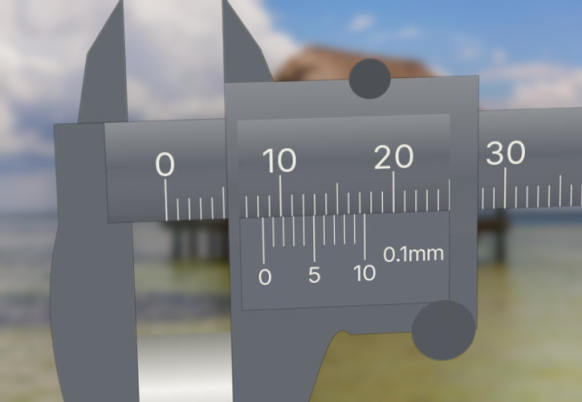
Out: mm 8.4
